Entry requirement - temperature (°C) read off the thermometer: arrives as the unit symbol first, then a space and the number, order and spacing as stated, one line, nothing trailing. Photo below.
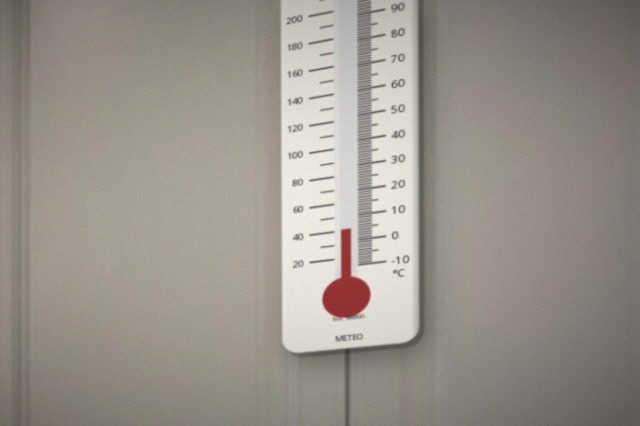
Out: °C 5
